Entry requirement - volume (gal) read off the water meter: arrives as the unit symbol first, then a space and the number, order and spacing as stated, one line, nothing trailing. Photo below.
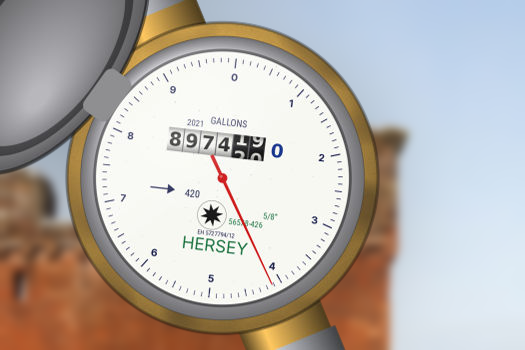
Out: gal 8974194.1
